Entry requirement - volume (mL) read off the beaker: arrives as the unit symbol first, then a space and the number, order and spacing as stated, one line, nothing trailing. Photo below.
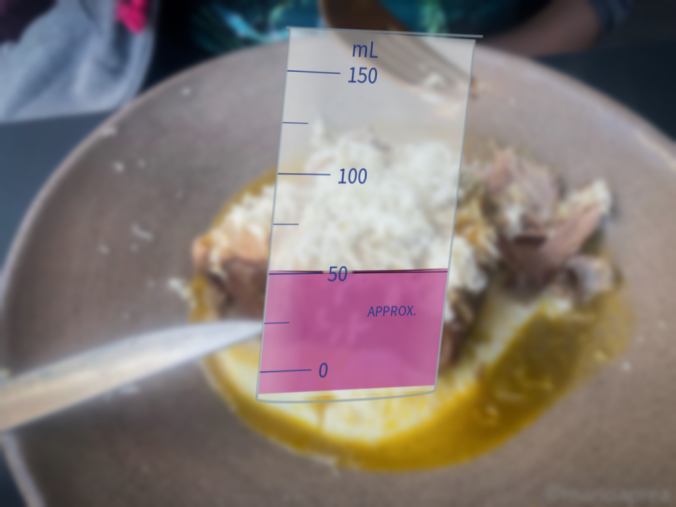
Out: mL 50
